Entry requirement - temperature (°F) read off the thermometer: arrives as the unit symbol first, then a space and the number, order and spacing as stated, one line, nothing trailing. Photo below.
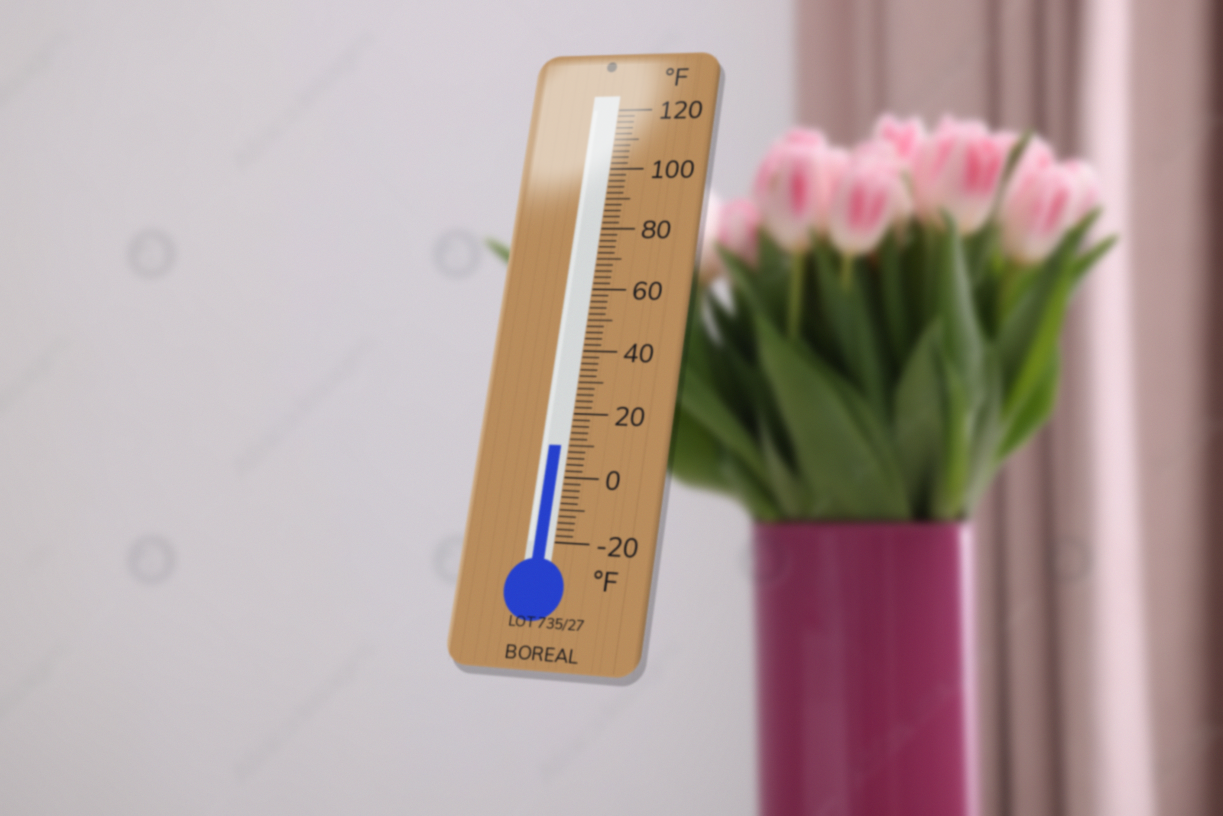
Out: °F 10
